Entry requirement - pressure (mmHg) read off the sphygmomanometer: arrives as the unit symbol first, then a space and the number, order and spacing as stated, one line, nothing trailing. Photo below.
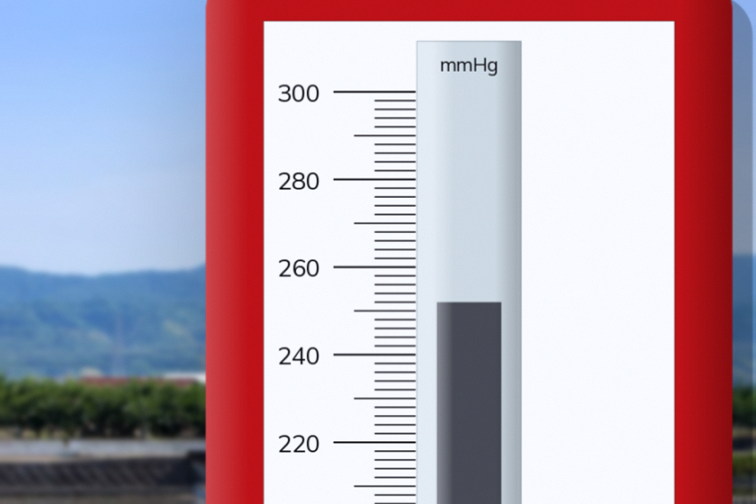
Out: mmHg 252
